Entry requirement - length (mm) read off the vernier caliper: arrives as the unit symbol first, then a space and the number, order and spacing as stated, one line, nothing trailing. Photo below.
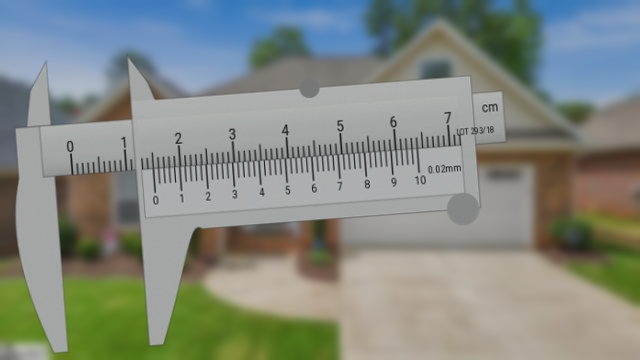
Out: mm 15.0
